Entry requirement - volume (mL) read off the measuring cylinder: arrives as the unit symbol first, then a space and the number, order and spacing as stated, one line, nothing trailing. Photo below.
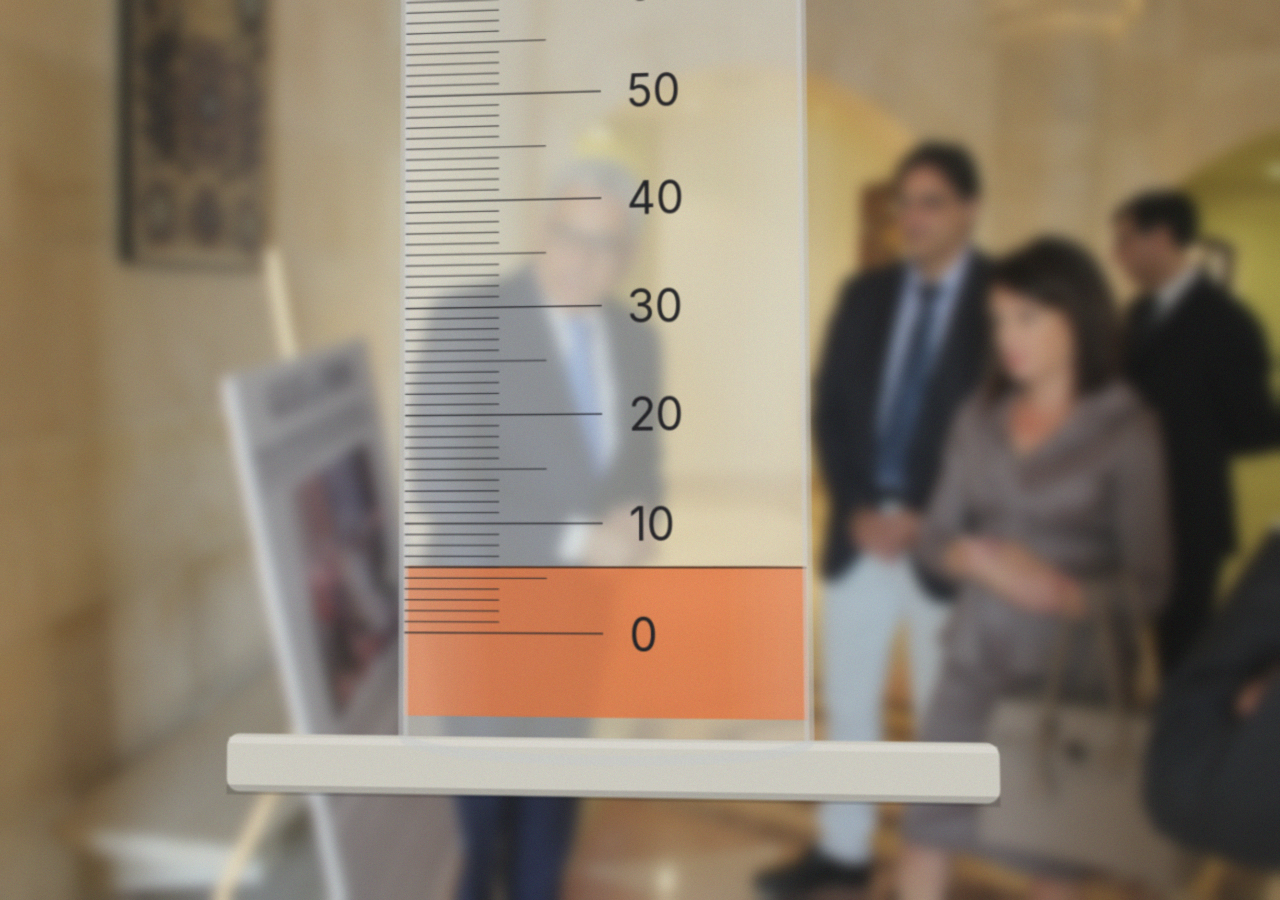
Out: mL 6
